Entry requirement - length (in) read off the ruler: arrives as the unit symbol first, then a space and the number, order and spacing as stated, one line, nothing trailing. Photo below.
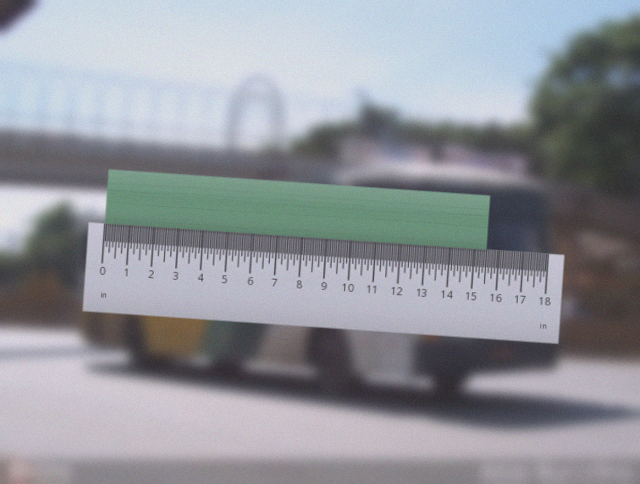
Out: in 15.5
